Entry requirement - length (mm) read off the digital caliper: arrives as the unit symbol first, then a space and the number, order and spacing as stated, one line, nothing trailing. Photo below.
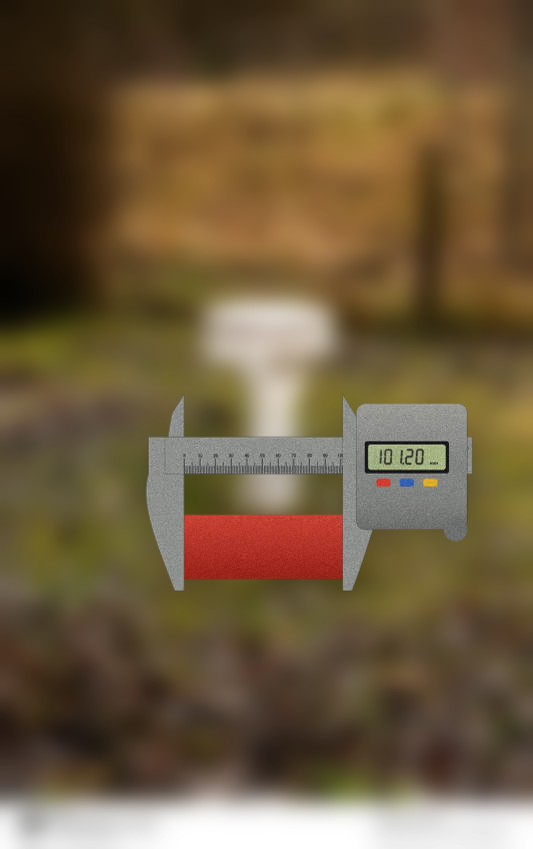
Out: mm 101.20
